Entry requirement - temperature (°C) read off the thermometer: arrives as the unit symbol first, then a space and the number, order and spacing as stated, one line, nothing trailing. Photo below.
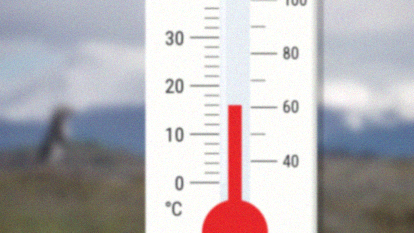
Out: °C 16
